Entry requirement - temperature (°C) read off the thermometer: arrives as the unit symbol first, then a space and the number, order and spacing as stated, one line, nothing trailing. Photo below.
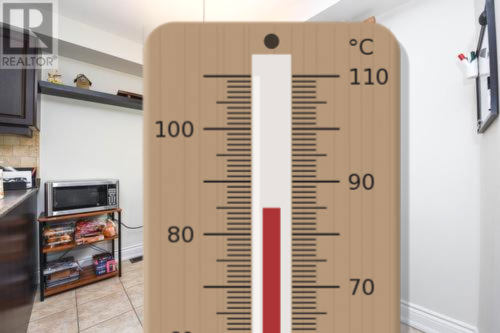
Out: °C 85
